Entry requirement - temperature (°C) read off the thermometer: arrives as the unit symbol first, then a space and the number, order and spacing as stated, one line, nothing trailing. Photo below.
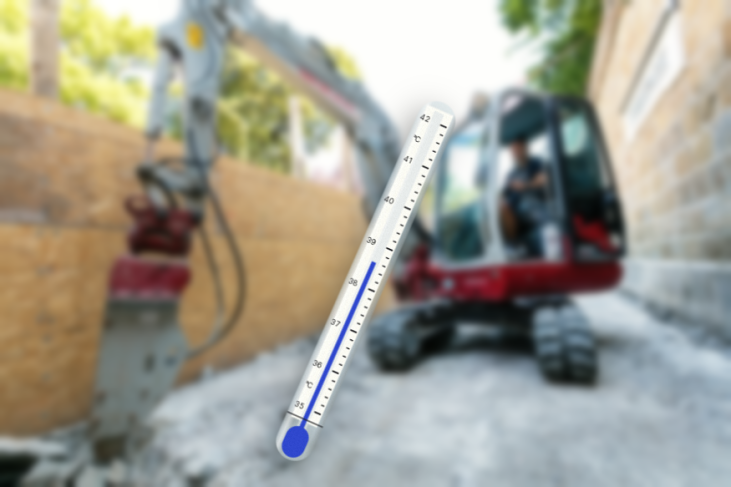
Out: °C 38.6
